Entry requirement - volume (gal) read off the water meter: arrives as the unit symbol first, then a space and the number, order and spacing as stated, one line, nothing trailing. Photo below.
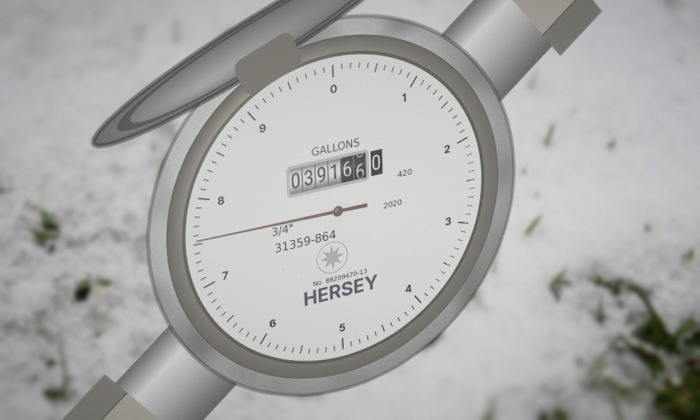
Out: gal 391657.5
